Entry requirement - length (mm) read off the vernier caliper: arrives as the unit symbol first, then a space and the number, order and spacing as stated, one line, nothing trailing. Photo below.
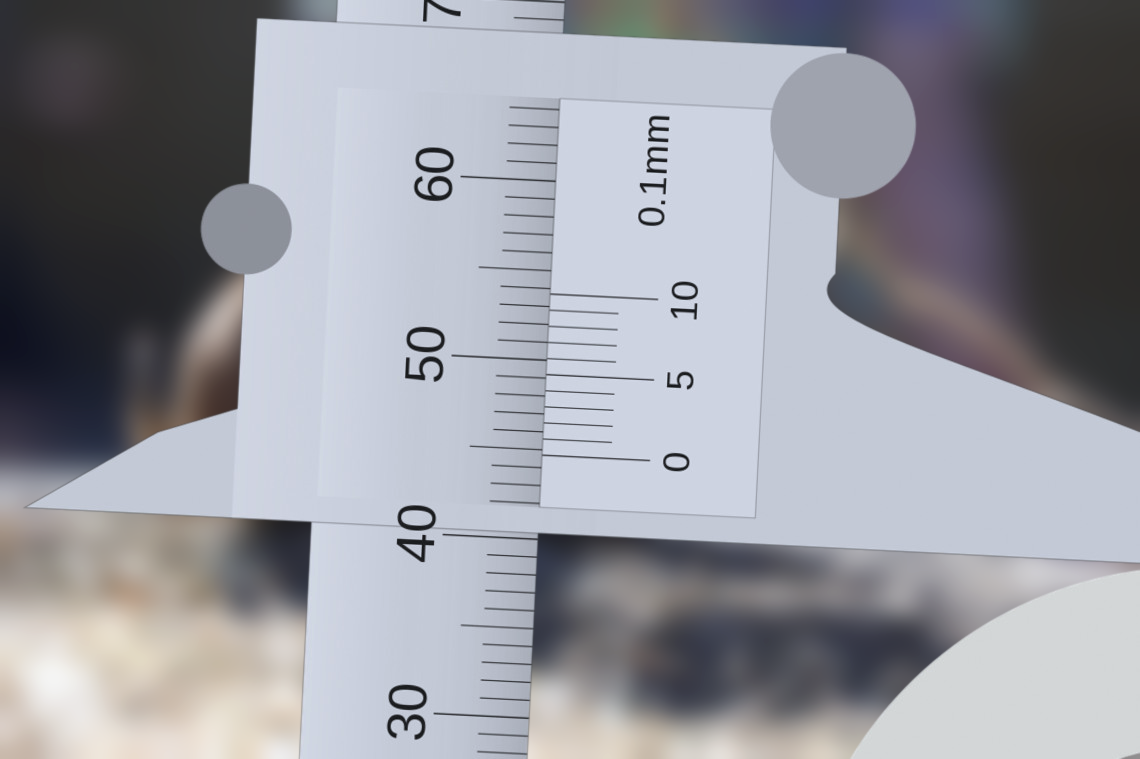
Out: mm 44.7
